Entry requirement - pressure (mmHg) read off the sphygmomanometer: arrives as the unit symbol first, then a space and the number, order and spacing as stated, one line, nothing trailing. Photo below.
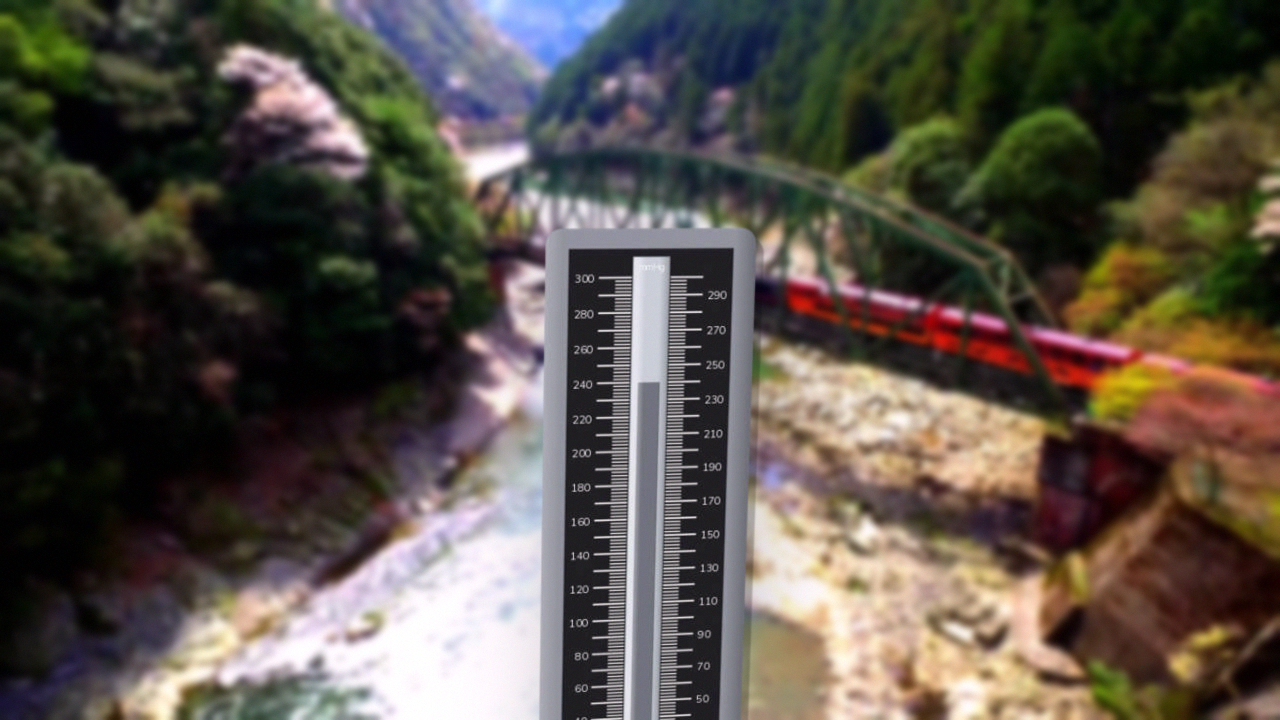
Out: mmHg 240
